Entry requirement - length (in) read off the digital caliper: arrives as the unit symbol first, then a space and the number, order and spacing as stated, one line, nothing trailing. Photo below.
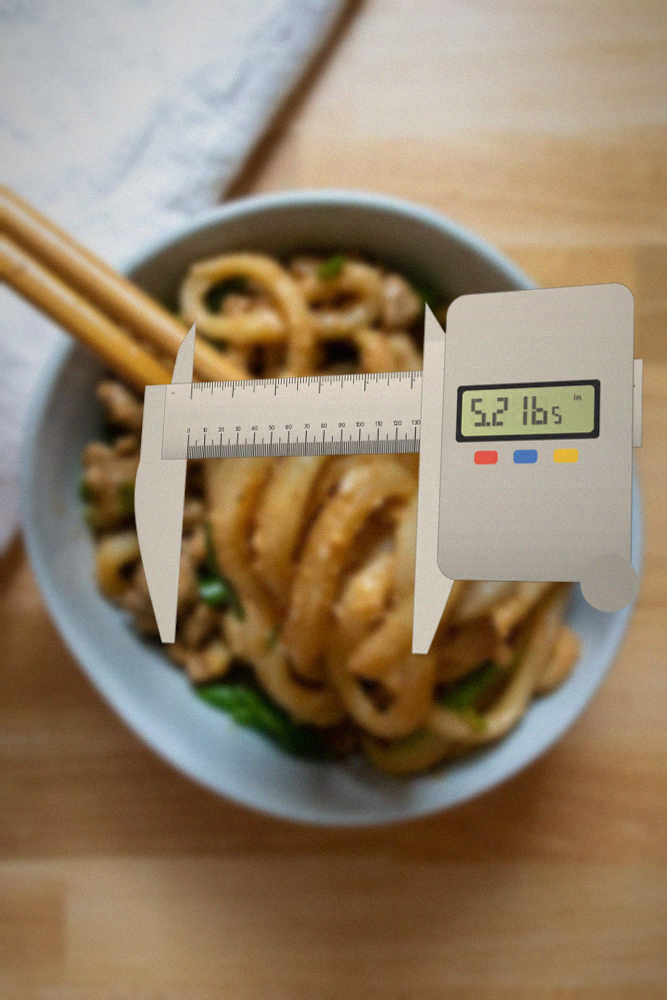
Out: in 5.2165
